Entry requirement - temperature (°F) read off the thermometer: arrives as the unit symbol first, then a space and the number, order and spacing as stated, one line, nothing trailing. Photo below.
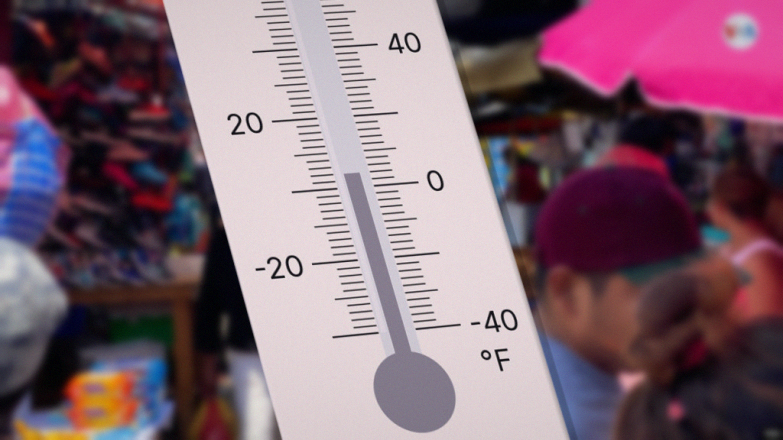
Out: °F 4
